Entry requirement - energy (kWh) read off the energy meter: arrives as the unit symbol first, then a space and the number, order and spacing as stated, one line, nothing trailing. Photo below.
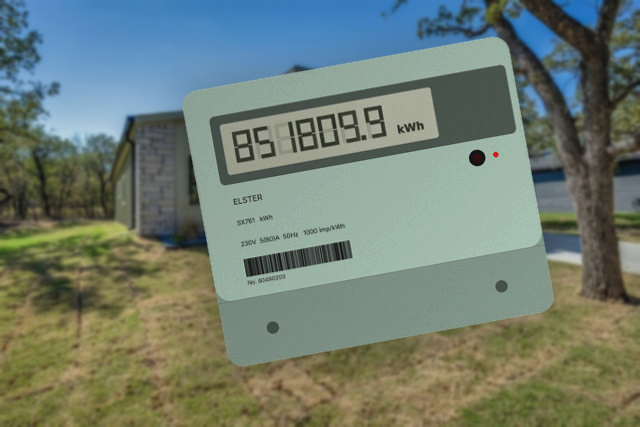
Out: kWh 851809.9
